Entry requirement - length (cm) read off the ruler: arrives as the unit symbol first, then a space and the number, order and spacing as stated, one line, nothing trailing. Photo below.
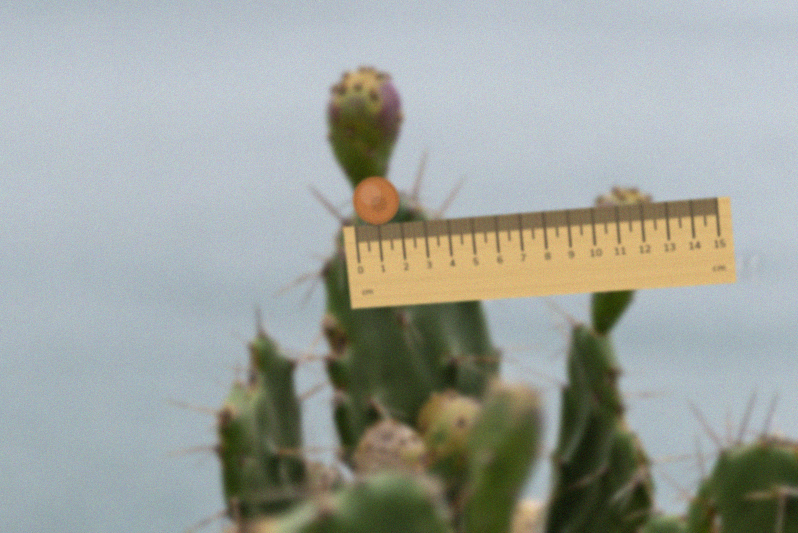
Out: cm 2
